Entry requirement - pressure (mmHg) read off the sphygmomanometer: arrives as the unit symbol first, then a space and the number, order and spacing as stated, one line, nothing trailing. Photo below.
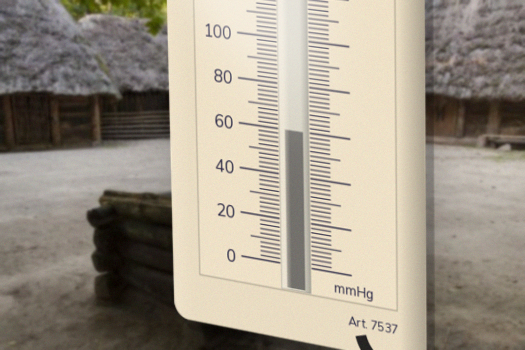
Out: mmHg 60
